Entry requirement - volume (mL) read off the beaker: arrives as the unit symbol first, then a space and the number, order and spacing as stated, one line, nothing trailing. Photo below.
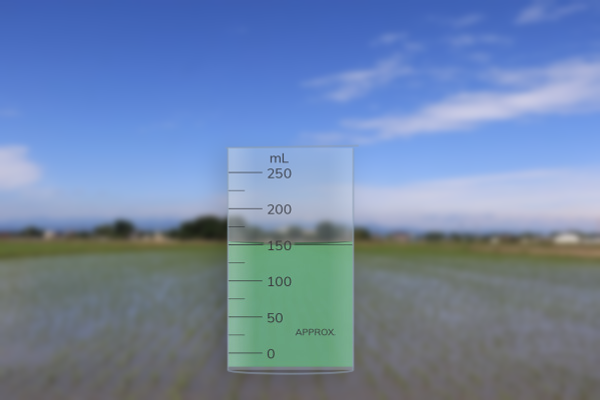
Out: mL 150
